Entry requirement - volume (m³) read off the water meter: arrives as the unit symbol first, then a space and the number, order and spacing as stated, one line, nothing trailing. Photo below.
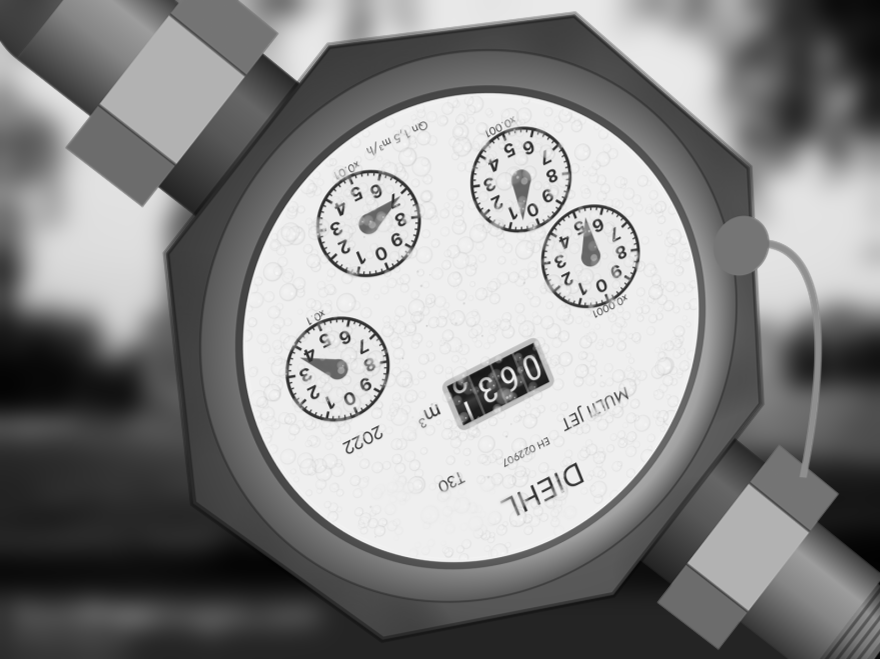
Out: m³ 631.3705
